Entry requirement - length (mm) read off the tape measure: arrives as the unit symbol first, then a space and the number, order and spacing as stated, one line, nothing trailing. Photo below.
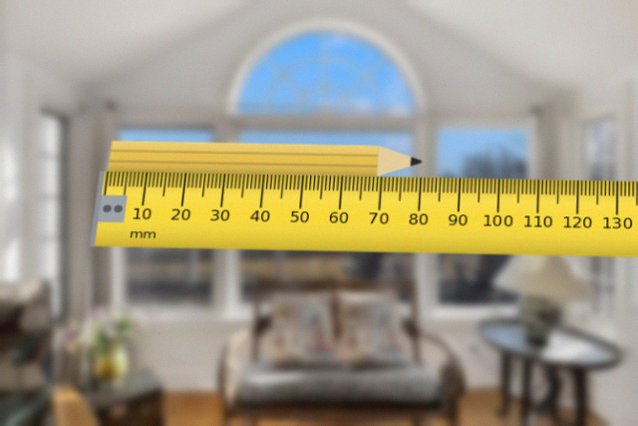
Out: mm 80
